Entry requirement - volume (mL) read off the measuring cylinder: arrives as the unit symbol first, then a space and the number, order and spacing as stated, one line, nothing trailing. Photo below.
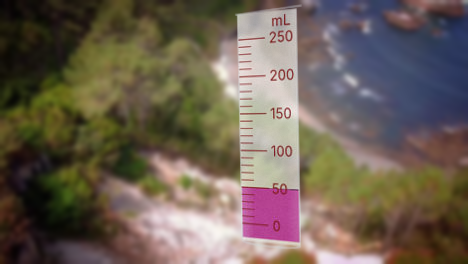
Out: mL 50
